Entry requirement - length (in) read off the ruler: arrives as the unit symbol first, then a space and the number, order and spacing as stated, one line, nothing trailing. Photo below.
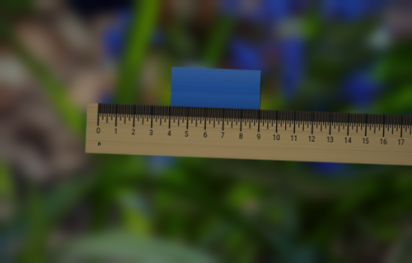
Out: in 5
